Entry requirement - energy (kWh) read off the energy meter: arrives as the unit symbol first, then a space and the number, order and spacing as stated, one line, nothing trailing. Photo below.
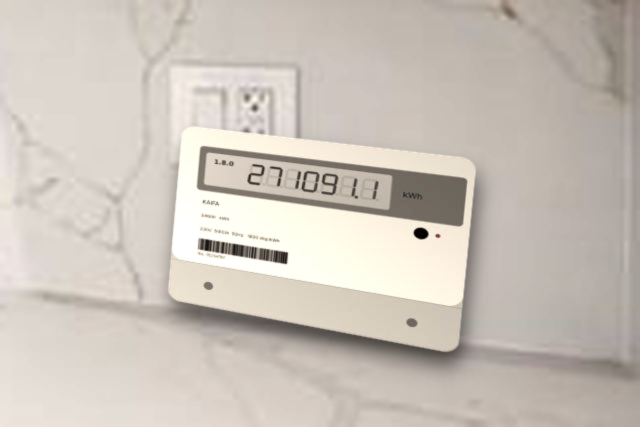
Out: kWh 271091.1
